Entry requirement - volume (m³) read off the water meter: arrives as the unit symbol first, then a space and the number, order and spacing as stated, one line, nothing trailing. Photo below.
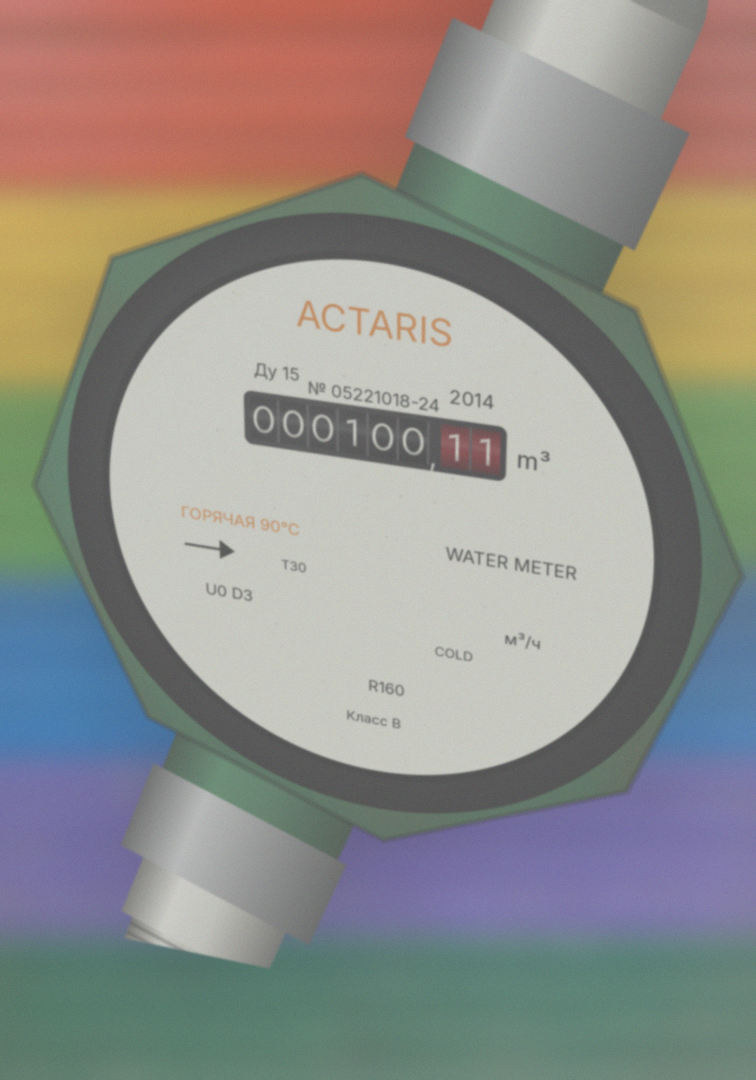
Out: m³ 100.11
